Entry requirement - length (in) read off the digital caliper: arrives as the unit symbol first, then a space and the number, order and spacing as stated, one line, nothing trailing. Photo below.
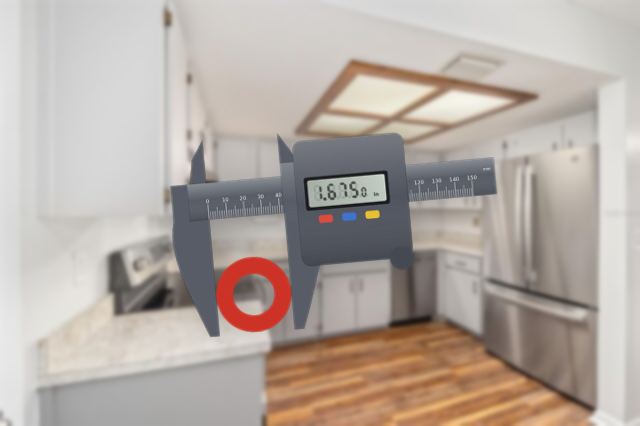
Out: in 1.6750
